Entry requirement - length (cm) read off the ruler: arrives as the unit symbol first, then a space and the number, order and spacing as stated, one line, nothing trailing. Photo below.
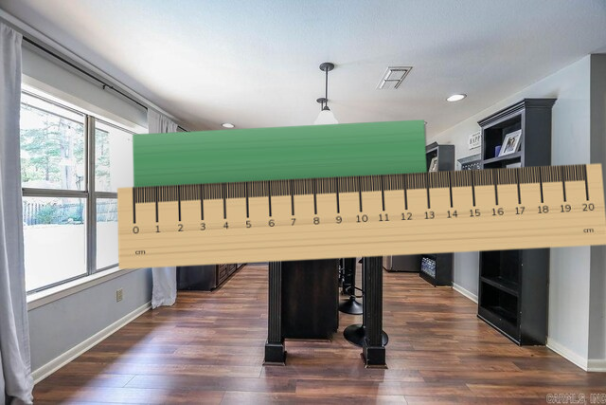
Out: cm 13
